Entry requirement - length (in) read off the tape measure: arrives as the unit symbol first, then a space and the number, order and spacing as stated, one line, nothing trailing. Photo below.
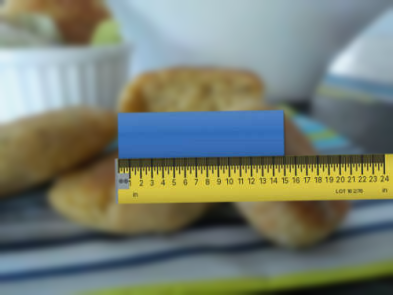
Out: in 15
